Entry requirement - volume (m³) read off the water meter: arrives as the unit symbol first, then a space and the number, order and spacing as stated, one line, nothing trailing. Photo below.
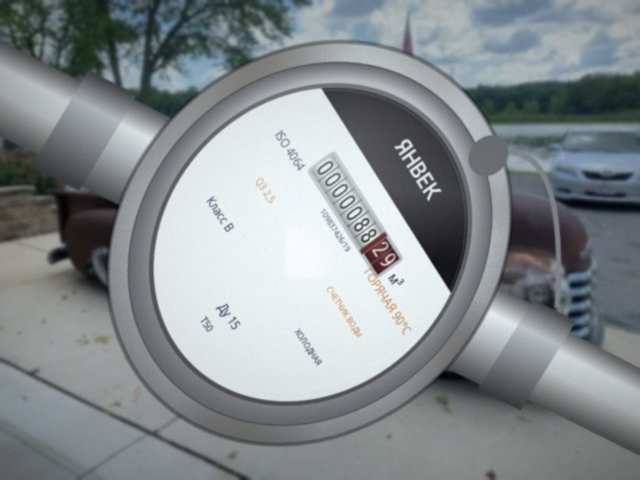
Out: m³ 88.29
